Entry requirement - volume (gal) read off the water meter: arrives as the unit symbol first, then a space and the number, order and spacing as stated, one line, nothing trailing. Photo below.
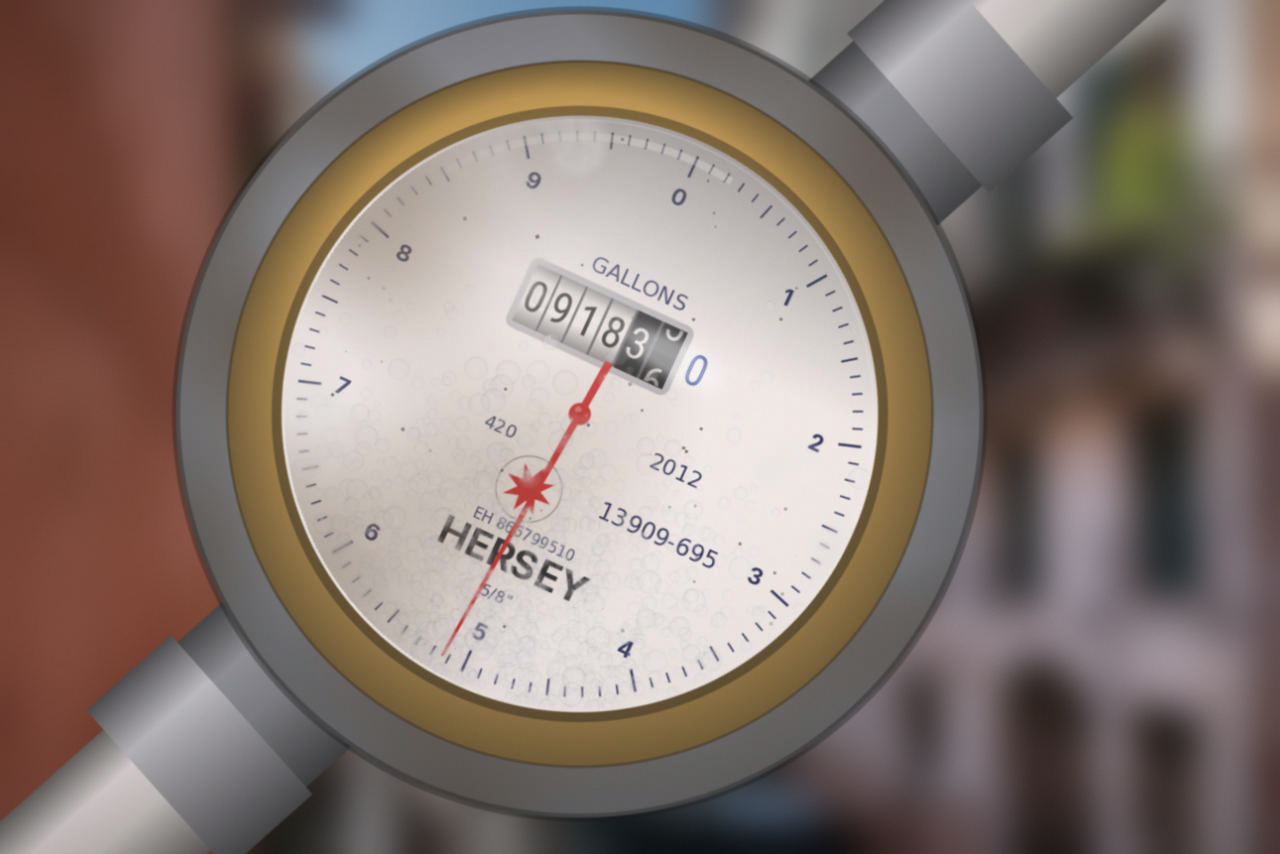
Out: gal 918355.1
